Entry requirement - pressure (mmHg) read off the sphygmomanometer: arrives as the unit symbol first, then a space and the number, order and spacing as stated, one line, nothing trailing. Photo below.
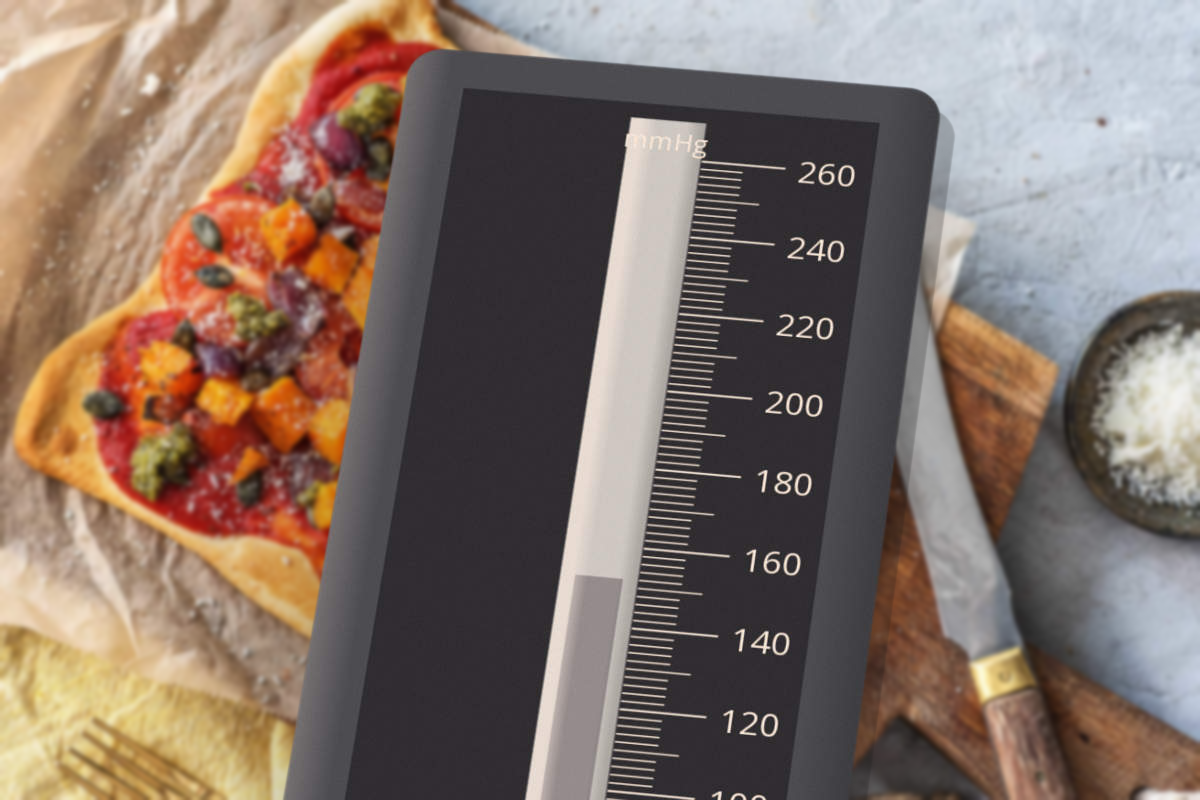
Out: mmHg 152
